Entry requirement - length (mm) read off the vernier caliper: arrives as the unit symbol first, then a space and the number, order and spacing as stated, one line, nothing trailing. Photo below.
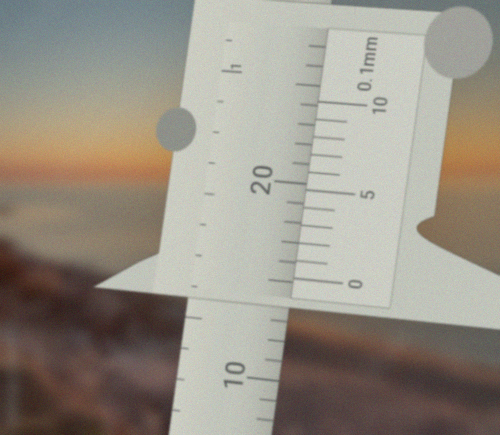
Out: mm 15.2
